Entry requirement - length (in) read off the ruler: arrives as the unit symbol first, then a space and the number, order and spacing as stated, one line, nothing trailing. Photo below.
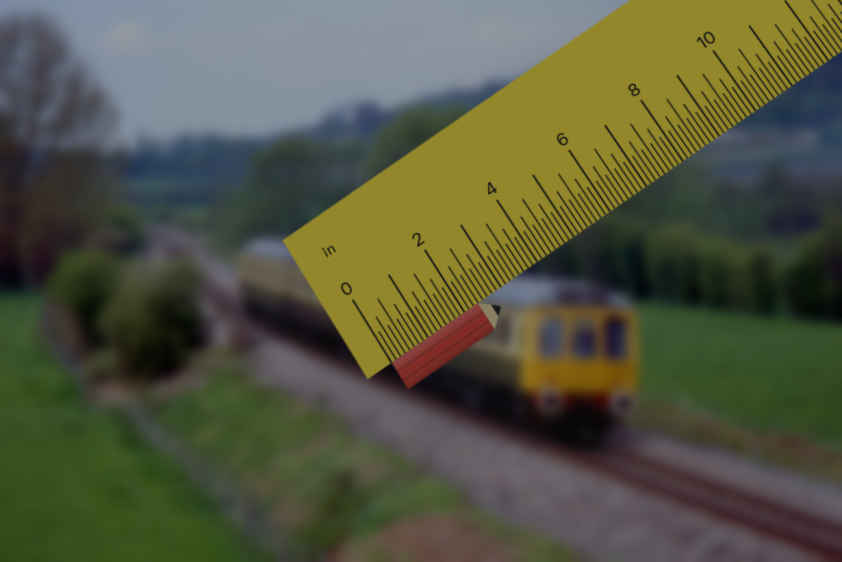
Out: in 2.75
